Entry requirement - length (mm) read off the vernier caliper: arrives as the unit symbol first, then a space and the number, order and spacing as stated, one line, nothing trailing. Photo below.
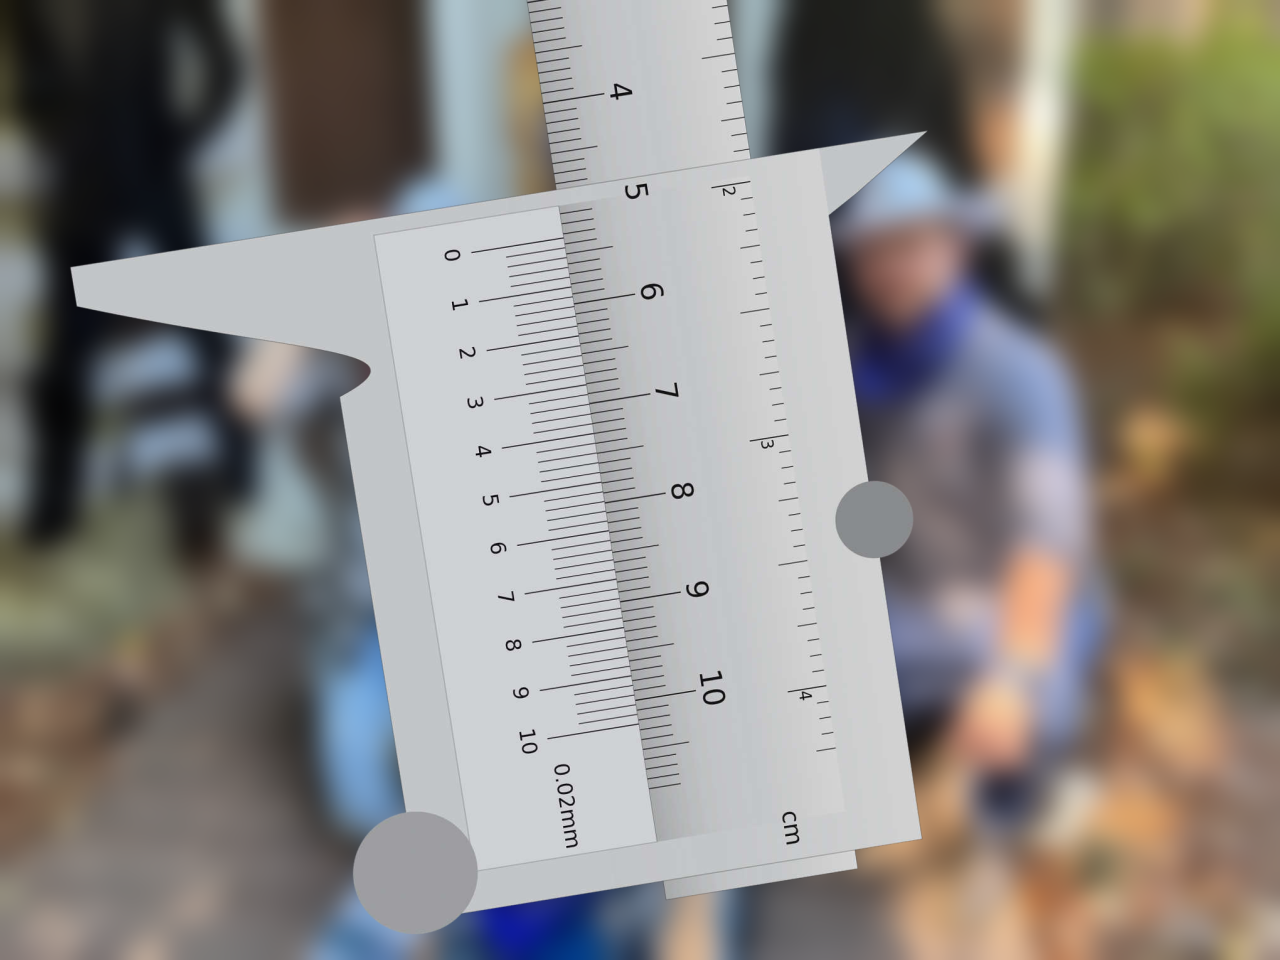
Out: mm 53.4
